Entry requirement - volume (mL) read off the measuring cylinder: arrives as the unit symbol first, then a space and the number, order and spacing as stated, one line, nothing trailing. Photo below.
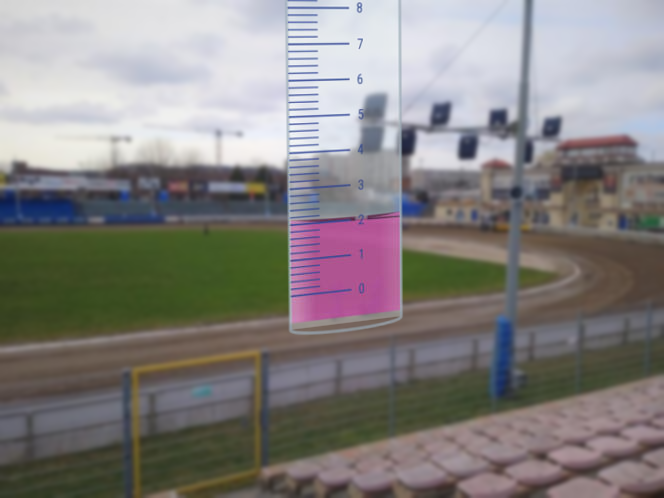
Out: mL 2
